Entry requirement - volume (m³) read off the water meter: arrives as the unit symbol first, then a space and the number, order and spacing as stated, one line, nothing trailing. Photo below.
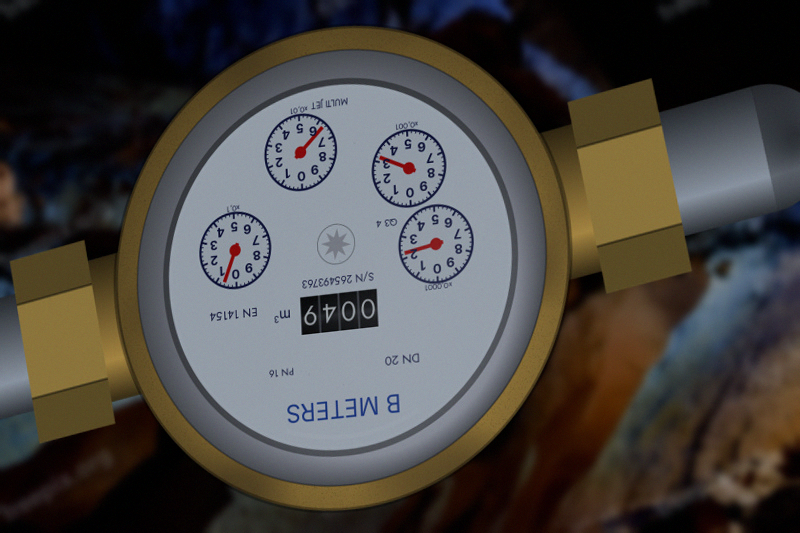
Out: m³ 49.0632
